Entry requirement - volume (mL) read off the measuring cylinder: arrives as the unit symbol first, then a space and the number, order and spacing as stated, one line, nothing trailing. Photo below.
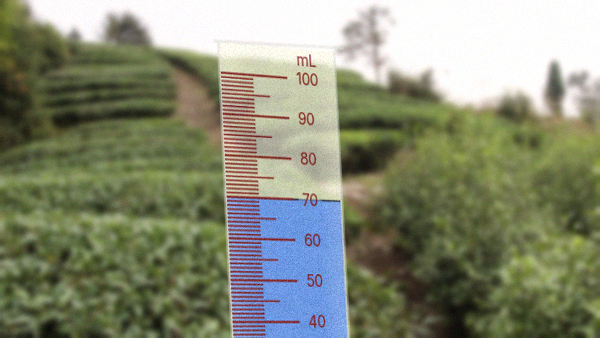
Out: mL 70
